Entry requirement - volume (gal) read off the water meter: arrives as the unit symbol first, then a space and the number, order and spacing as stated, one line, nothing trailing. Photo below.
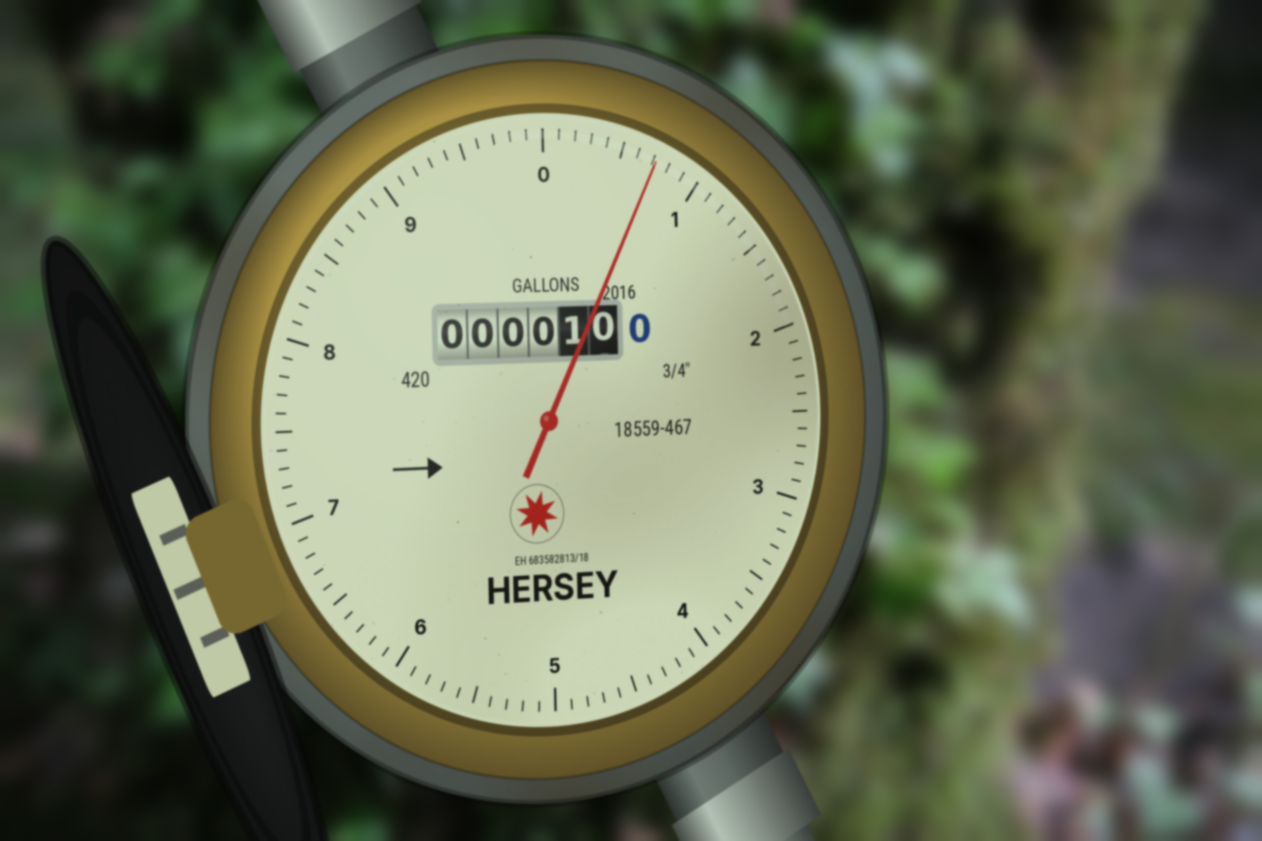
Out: gal 100.7
